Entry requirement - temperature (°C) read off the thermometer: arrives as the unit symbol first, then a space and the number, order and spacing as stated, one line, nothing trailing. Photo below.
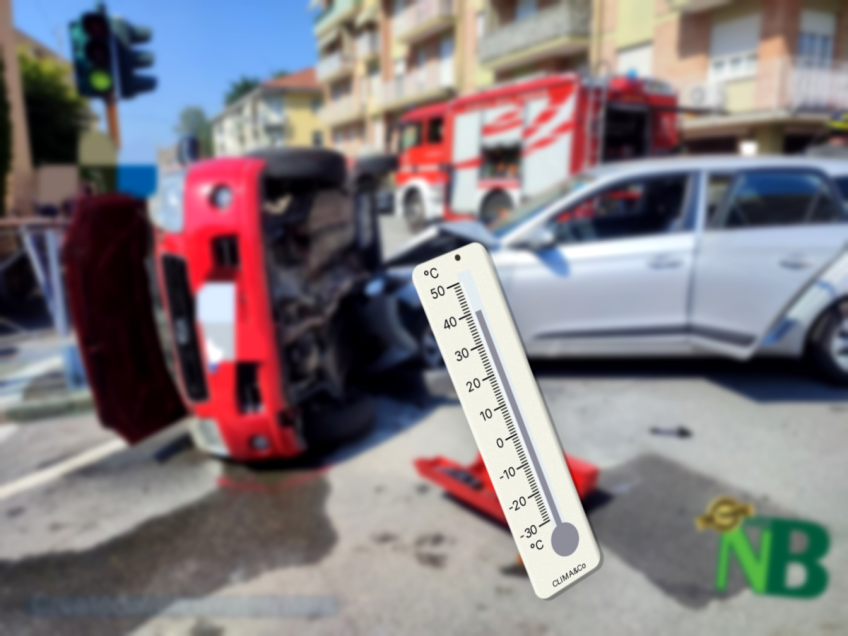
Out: °C 40
